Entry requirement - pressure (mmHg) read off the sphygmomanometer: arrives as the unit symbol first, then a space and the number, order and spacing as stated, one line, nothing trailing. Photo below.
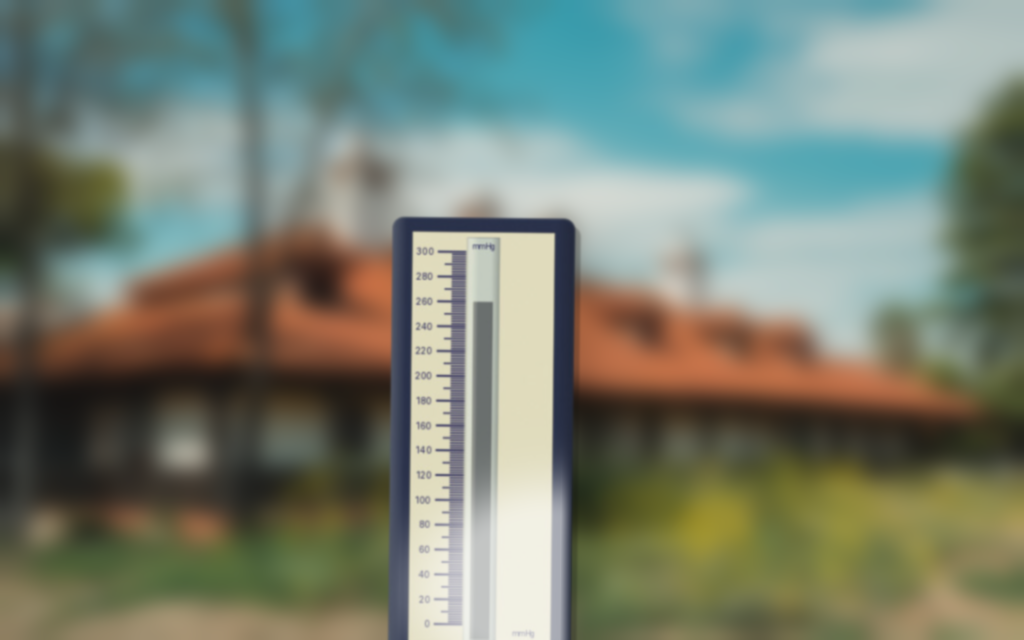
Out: mmHg 260
